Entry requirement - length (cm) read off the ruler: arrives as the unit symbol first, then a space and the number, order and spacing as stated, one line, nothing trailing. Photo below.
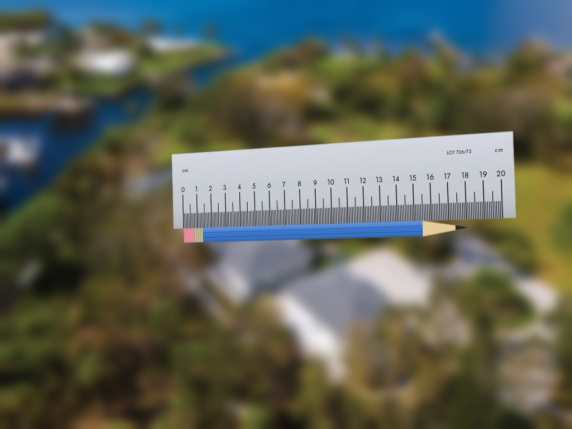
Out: cm 18
